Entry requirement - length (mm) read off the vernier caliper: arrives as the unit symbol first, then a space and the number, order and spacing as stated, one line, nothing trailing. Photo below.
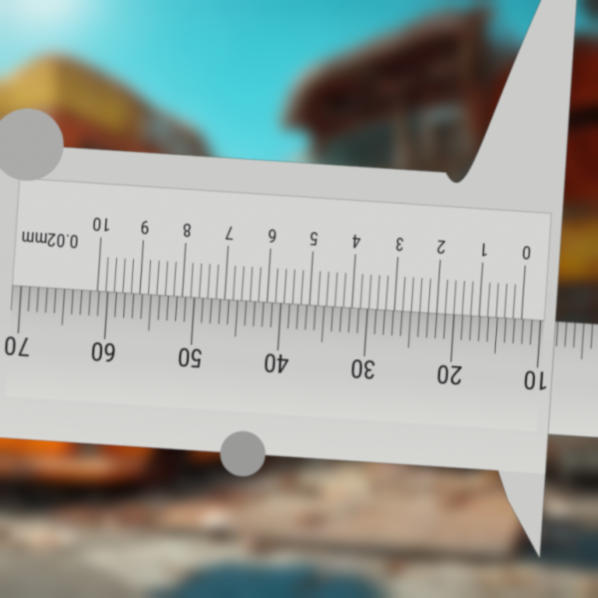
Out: mm 12.2
